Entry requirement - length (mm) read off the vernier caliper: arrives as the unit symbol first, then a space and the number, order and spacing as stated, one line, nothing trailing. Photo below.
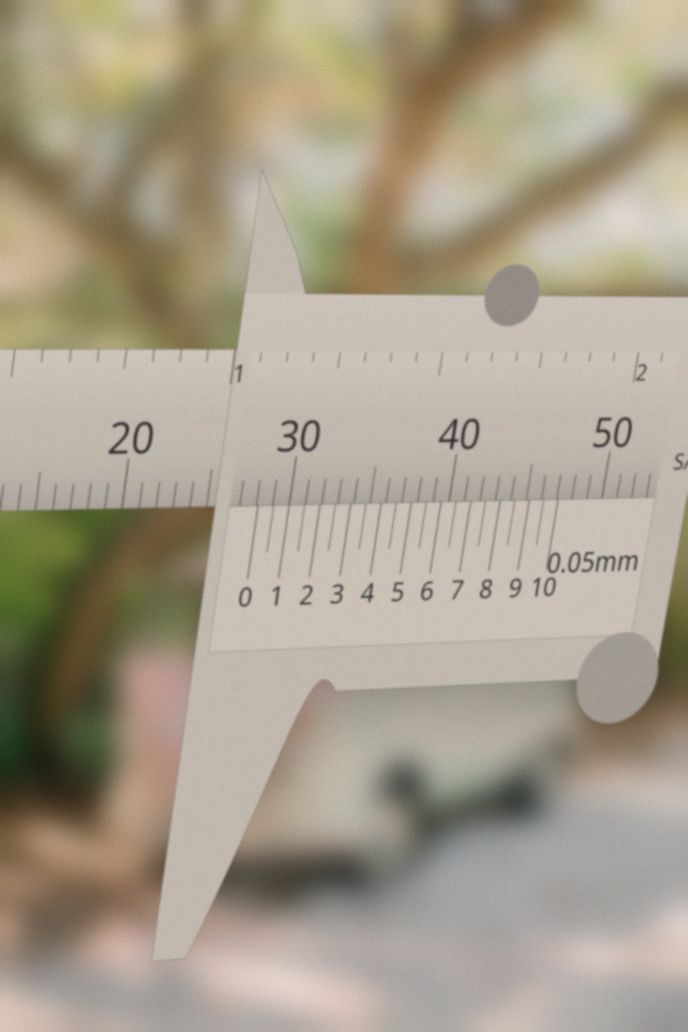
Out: mm 28.1
